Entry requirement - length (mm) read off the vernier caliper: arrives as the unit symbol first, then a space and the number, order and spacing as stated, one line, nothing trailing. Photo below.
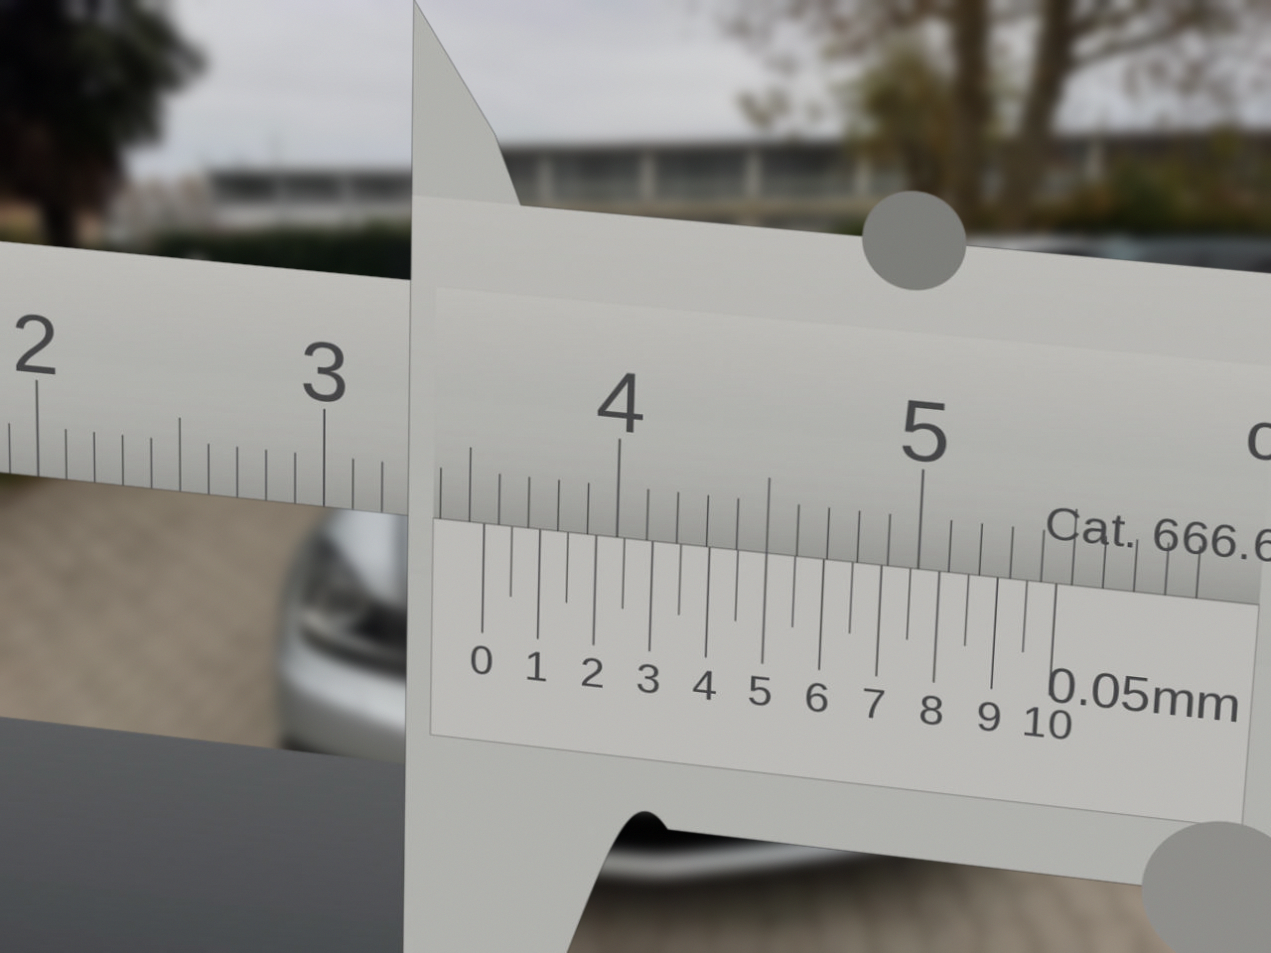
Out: mm 35.50
